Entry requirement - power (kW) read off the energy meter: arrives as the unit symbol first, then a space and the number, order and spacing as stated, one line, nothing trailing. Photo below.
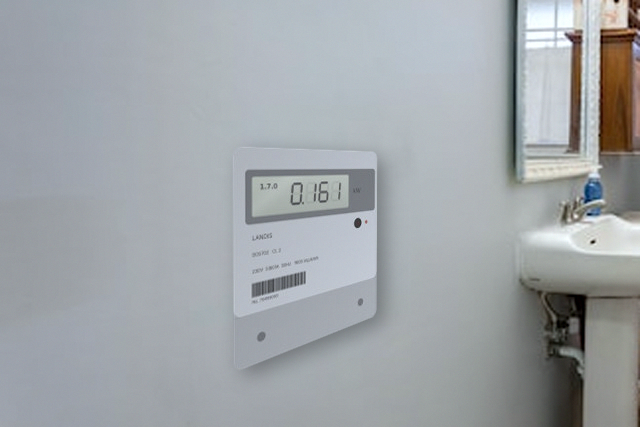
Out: kW 0.161
